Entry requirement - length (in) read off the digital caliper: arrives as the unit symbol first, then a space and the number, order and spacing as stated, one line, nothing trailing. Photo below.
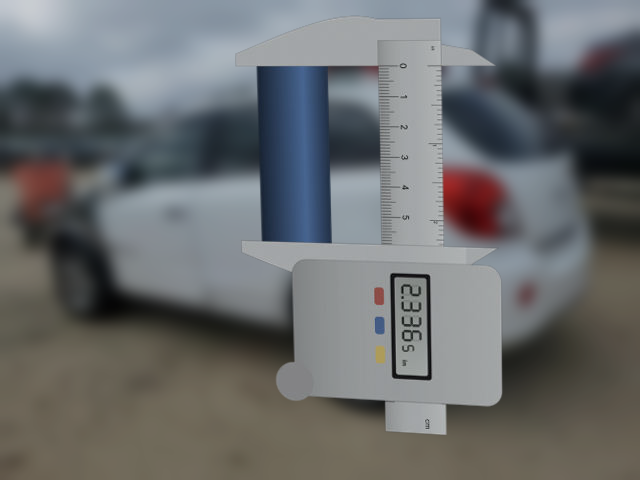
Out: in 2.3365
